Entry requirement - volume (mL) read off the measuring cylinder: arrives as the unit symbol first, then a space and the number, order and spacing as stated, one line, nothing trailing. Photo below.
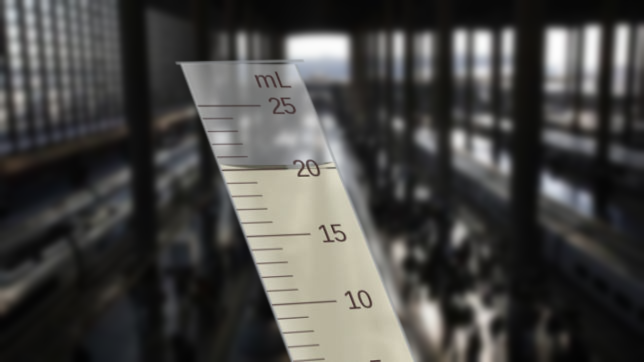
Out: mL 20
